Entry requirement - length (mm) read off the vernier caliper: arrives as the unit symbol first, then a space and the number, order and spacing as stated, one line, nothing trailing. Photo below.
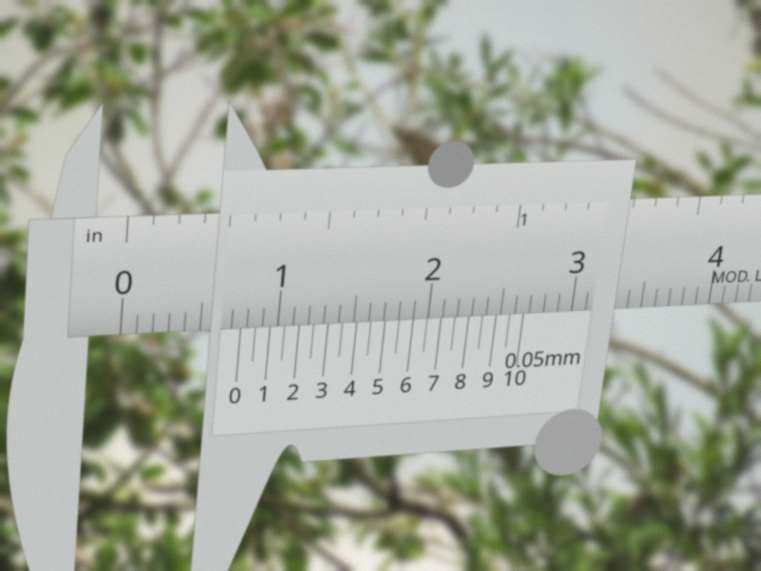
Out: mm 7.6
